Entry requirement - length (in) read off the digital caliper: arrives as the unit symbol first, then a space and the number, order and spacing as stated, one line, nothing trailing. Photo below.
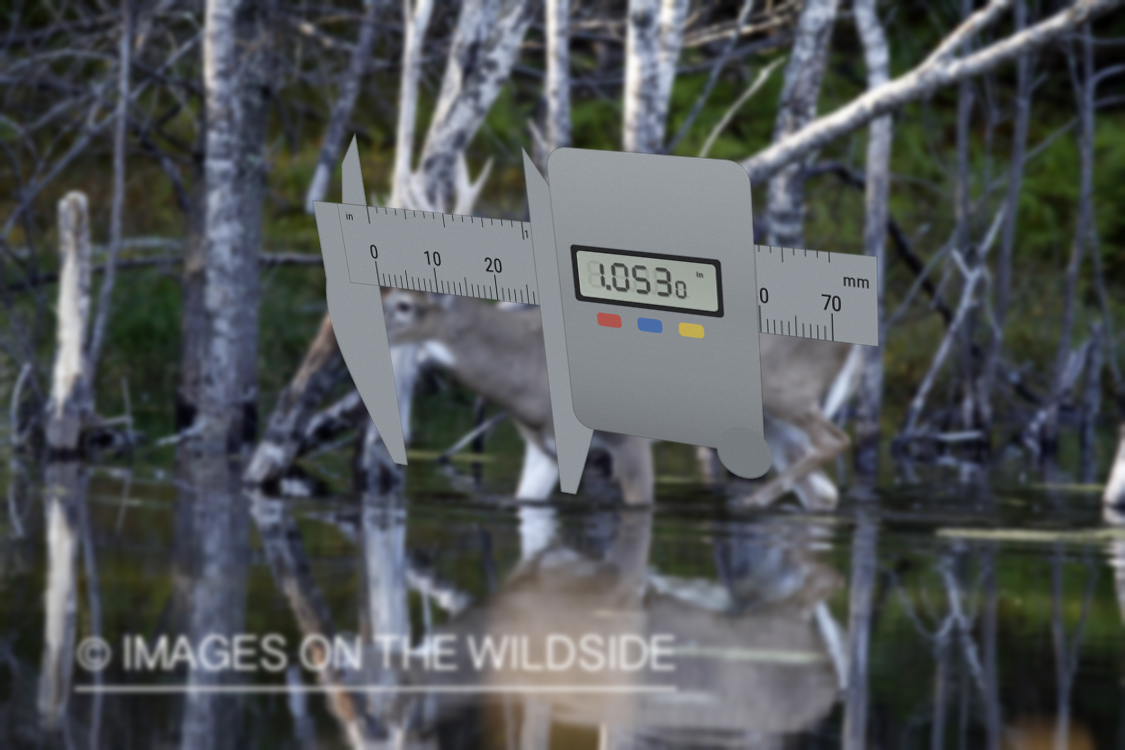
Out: in 1.0530
